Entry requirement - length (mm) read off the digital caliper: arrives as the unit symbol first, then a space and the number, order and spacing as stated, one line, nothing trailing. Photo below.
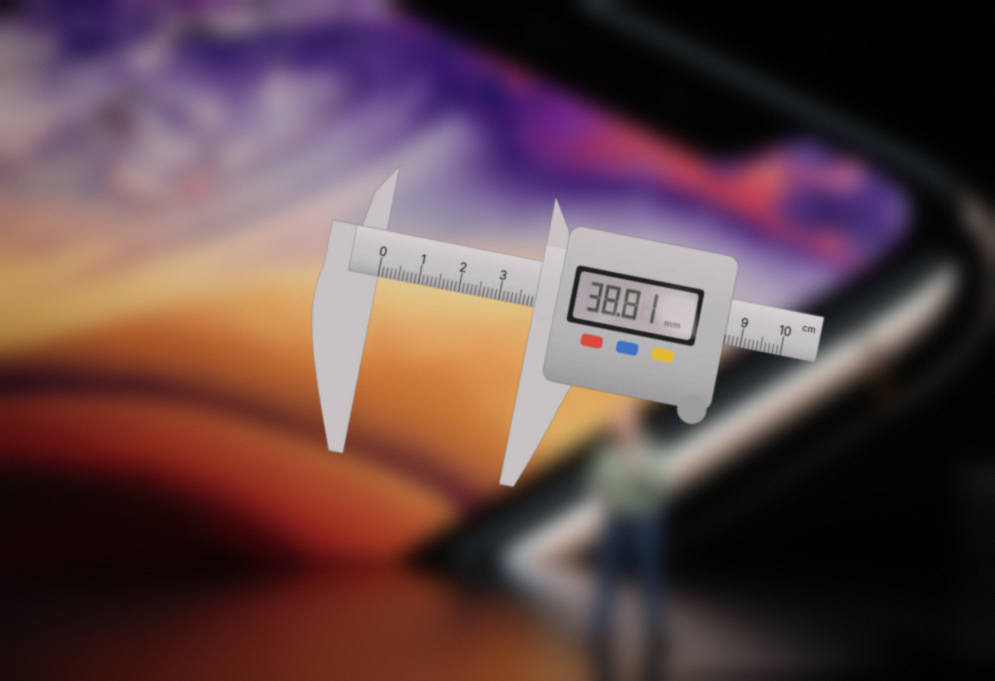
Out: mm 38.81
